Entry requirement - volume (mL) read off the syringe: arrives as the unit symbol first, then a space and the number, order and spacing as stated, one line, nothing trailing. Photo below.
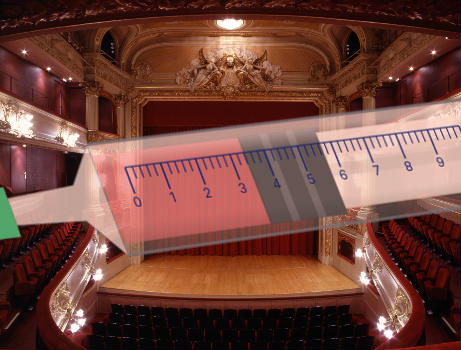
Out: mL 3.4
